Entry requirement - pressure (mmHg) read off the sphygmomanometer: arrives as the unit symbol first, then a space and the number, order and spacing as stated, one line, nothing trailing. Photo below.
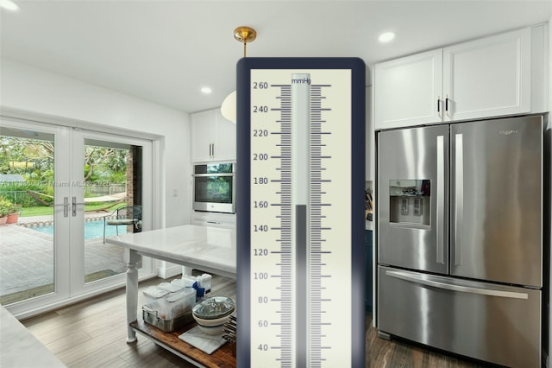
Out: mmHg 160
